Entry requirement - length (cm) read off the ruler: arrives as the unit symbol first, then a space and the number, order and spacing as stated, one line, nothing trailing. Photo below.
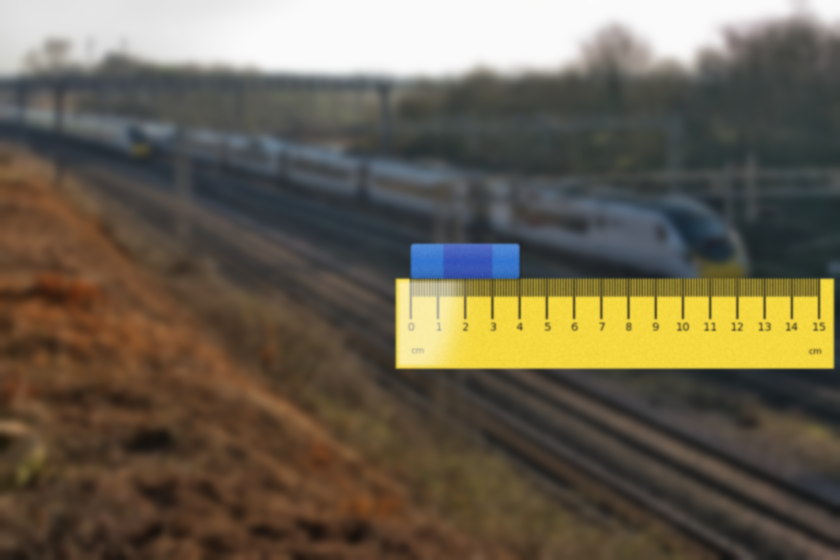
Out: cm 4
